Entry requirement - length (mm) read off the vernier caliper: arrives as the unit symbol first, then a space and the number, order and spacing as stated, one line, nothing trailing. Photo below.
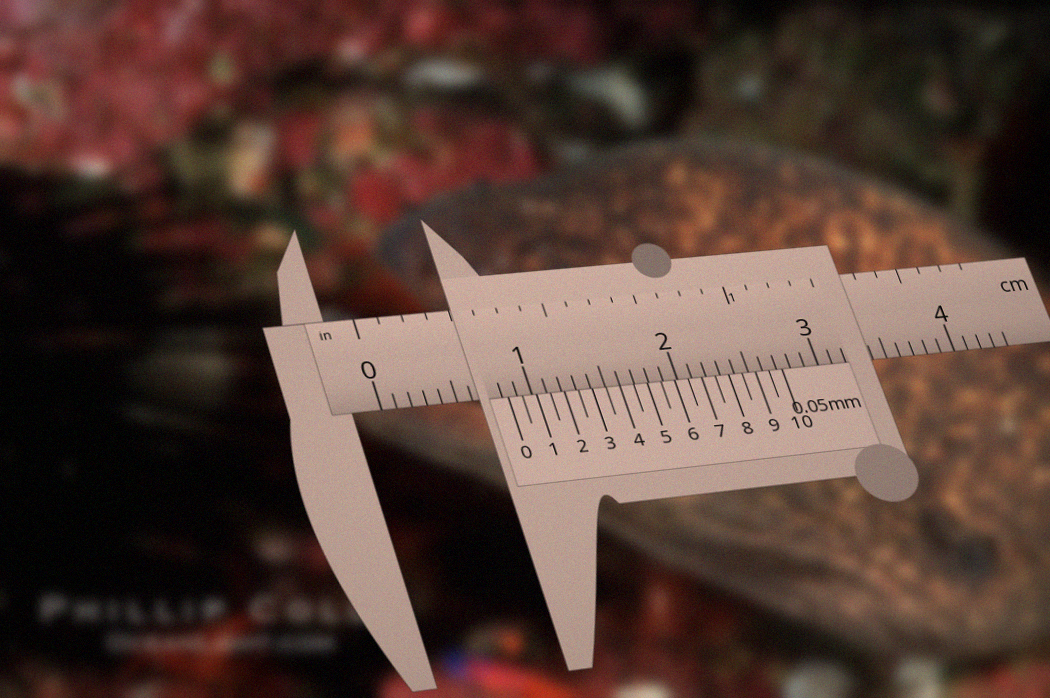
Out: mm 8.4
